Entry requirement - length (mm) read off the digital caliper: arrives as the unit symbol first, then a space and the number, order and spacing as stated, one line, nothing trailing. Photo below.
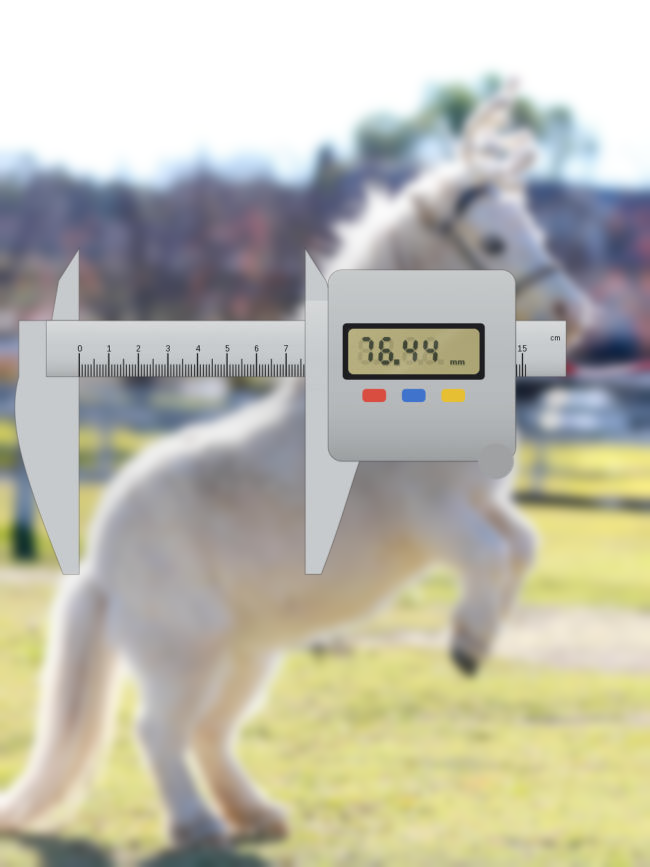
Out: mm 76.44
